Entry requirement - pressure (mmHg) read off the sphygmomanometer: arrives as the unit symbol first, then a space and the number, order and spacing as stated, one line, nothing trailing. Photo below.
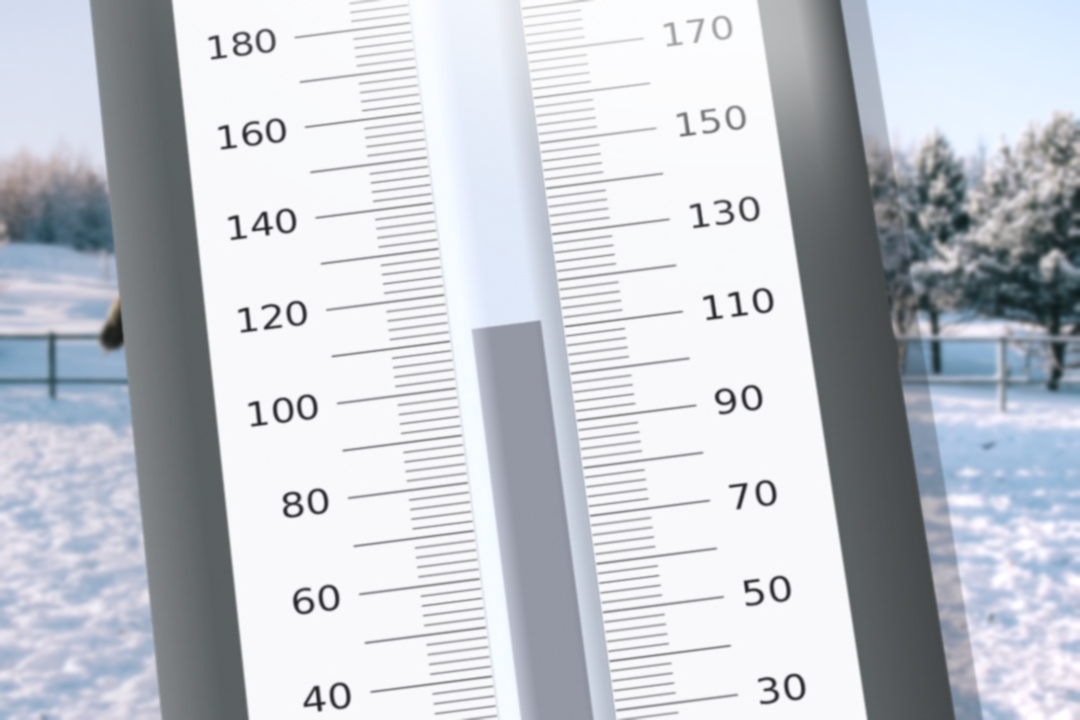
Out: mmHg 112
